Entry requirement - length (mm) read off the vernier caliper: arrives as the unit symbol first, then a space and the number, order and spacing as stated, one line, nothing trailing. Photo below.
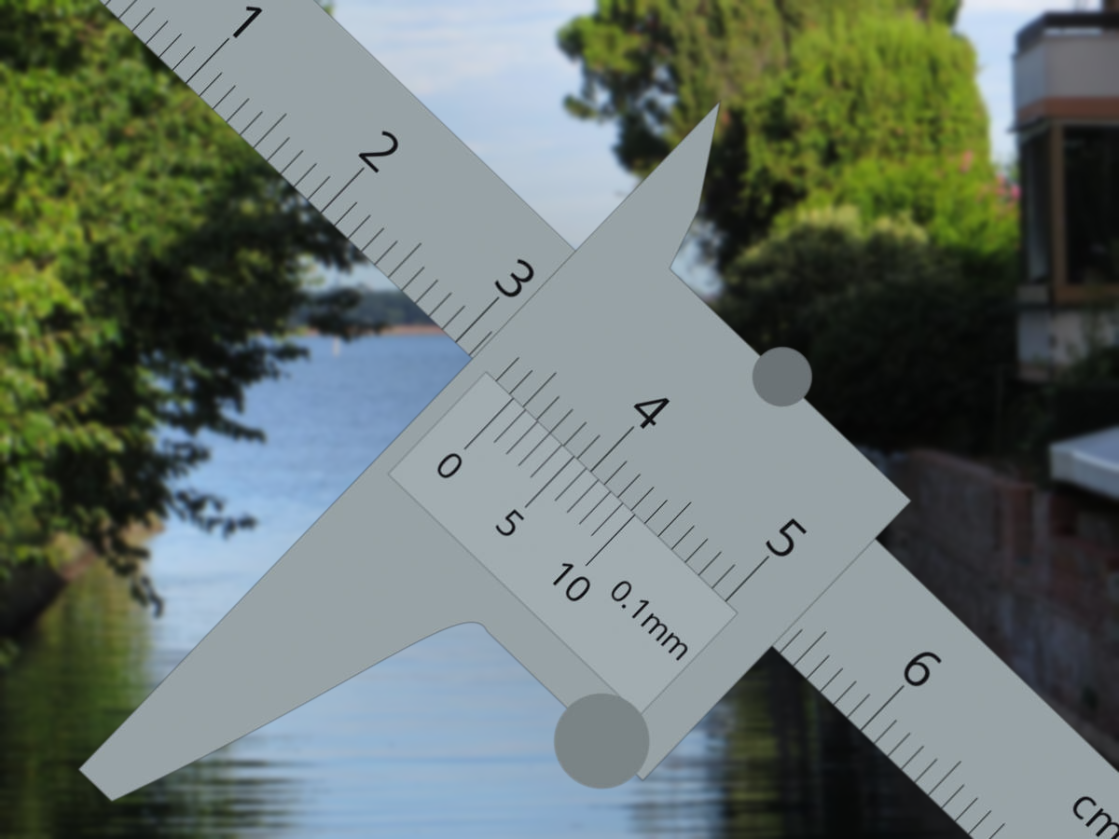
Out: mm 34.3
